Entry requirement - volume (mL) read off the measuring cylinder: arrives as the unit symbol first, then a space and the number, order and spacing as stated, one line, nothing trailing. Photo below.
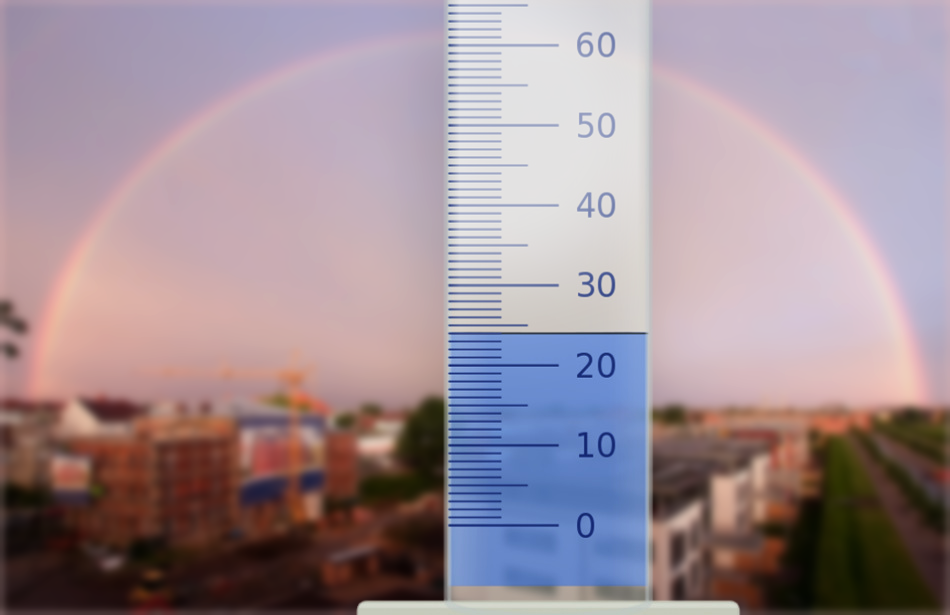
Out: mL 24
